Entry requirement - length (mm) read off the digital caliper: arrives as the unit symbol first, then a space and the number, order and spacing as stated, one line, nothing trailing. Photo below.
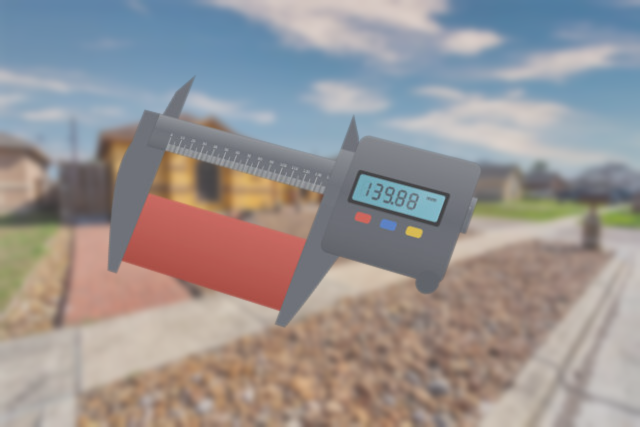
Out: mm 139.88
